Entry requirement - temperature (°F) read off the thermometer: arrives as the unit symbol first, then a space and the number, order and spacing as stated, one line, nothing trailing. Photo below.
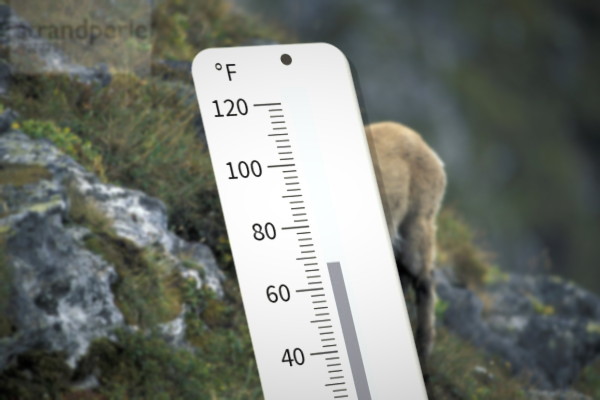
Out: °F 68
